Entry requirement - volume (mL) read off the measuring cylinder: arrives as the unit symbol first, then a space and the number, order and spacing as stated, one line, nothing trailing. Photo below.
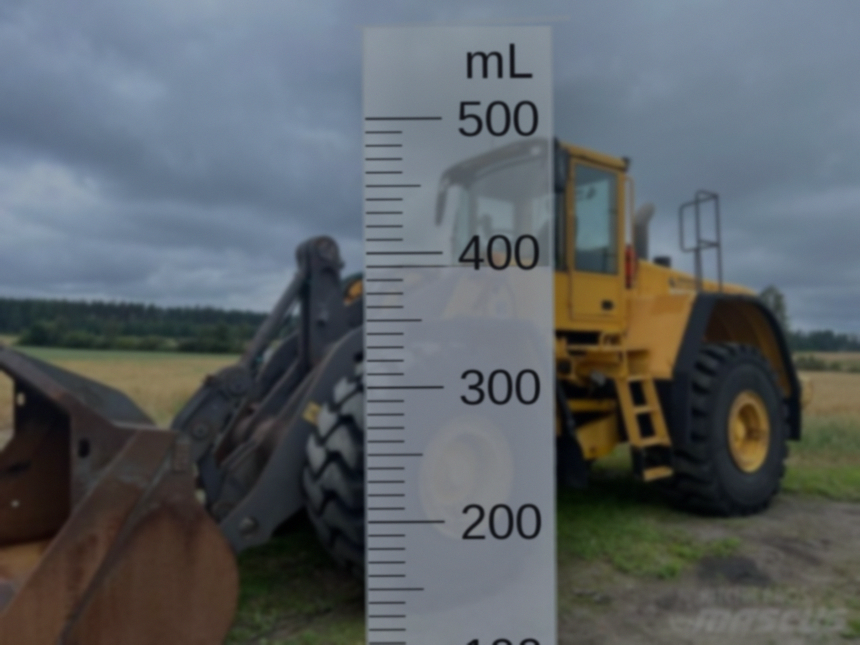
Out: mL 390
